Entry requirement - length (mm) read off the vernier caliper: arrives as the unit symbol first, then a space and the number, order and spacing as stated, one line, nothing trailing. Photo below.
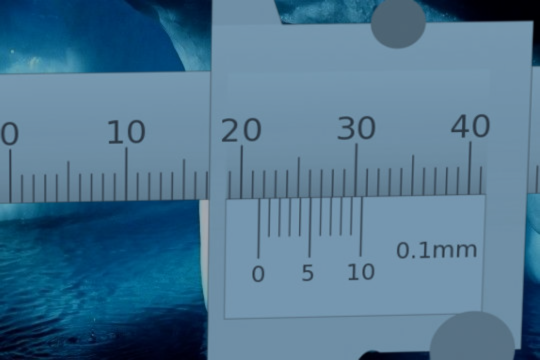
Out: mm 21.6
